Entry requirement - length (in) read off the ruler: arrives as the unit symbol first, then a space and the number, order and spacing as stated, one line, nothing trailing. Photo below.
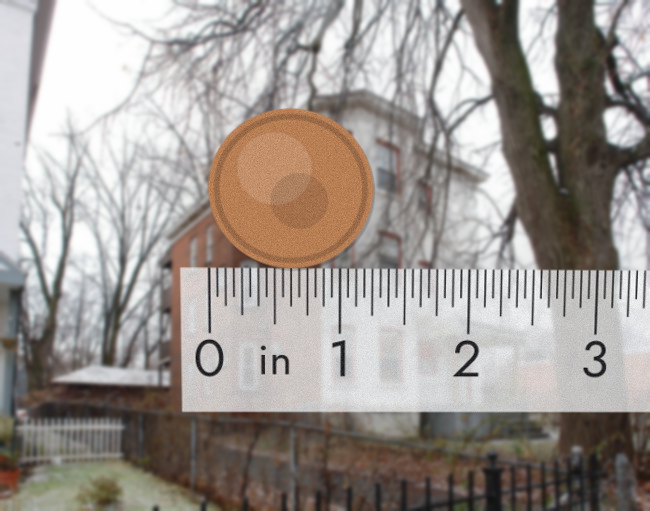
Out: in 1.25
